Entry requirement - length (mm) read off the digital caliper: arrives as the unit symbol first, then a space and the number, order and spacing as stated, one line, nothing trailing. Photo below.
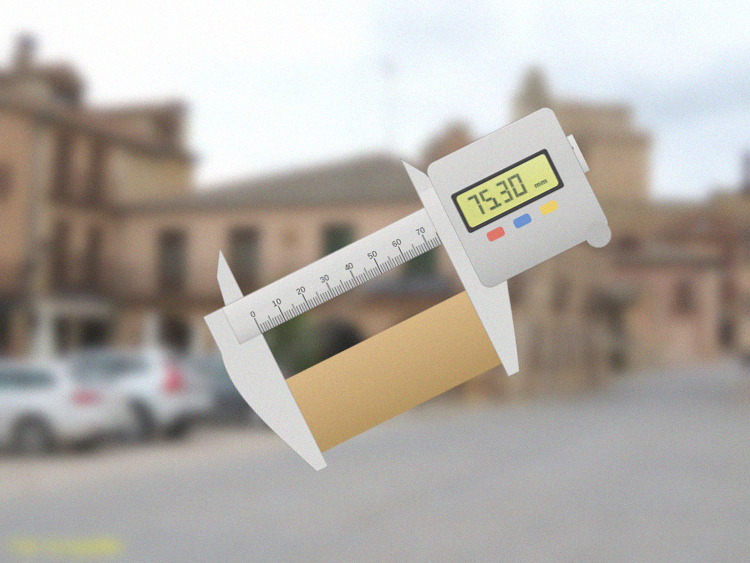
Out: mm 75.30
